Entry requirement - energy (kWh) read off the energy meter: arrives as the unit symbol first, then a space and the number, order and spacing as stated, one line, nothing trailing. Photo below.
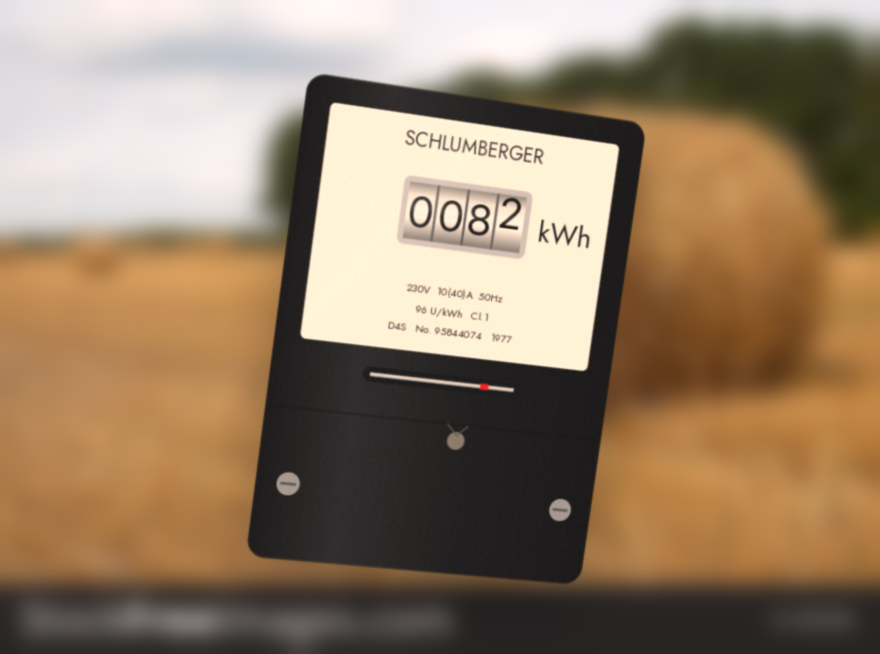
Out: kWh 82
